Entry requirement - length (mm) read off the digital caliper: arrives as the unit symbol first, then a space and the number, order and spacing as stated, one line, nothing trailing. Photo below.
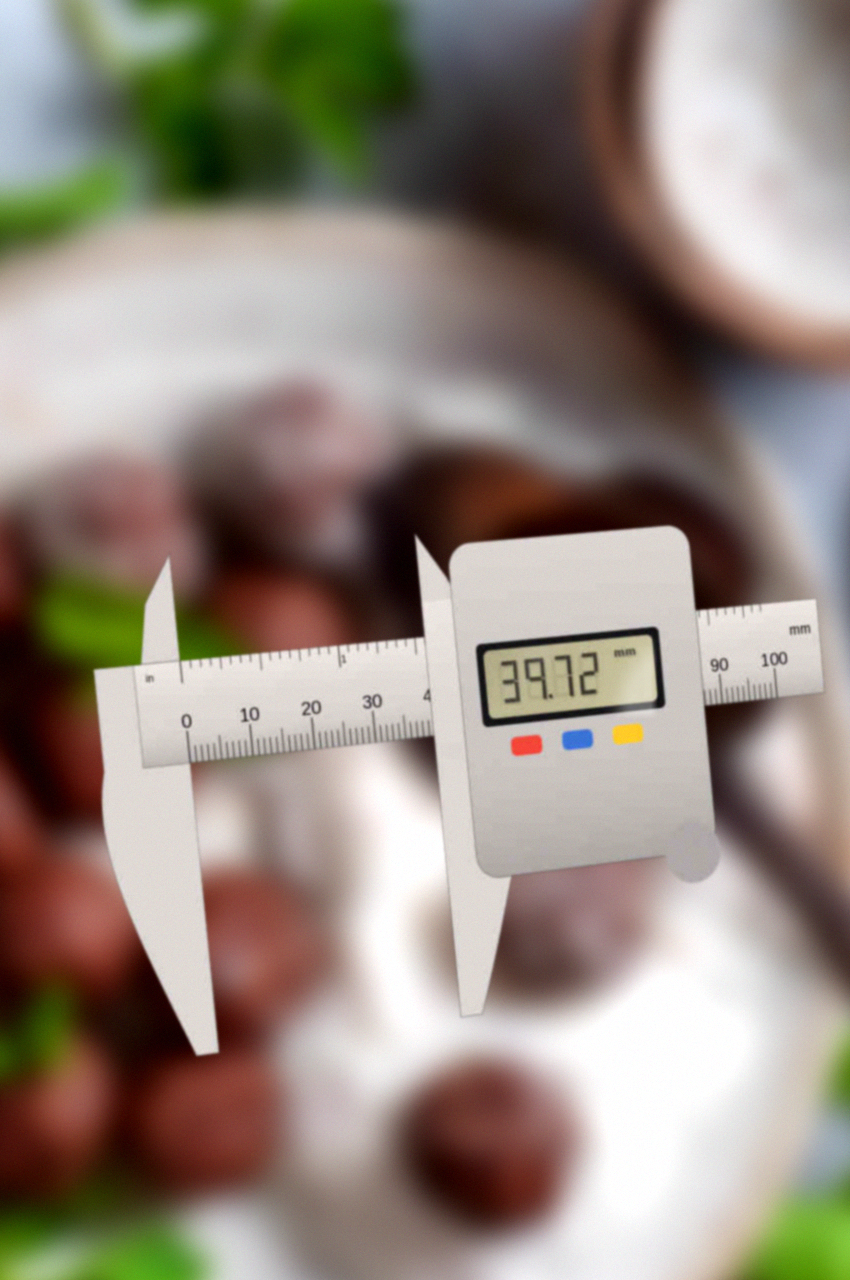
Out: mm 39.72
